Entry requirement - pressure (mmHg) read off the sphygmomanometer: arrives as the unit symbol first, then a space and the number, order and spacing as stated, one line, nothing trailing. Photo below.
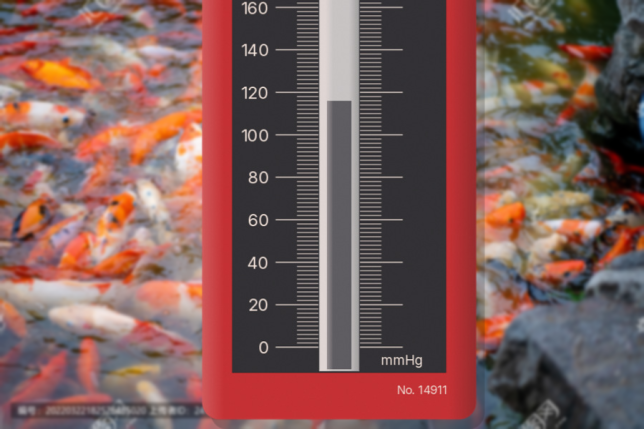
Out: mmHg 116
